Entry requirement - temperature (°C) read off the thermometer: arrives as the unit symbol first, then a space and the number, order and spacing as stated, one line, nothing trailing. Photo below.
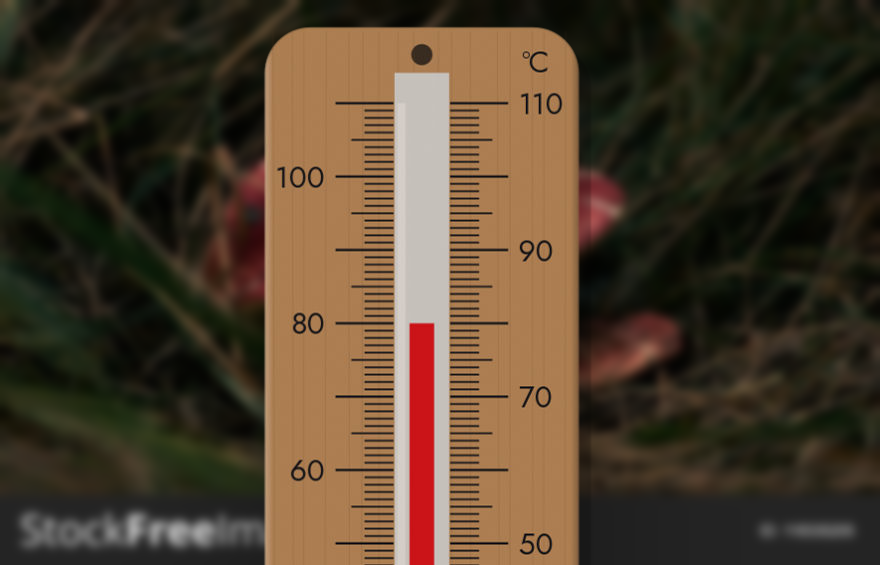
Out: °C 80
